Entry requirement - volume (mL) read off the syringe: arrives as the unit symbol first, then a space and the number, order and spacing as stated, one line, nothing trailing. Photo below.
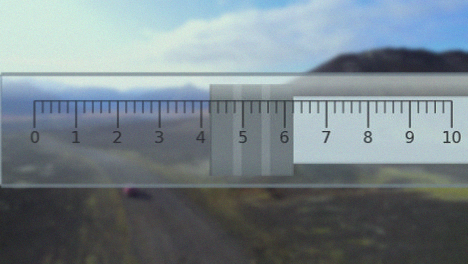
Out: mL 4.2
